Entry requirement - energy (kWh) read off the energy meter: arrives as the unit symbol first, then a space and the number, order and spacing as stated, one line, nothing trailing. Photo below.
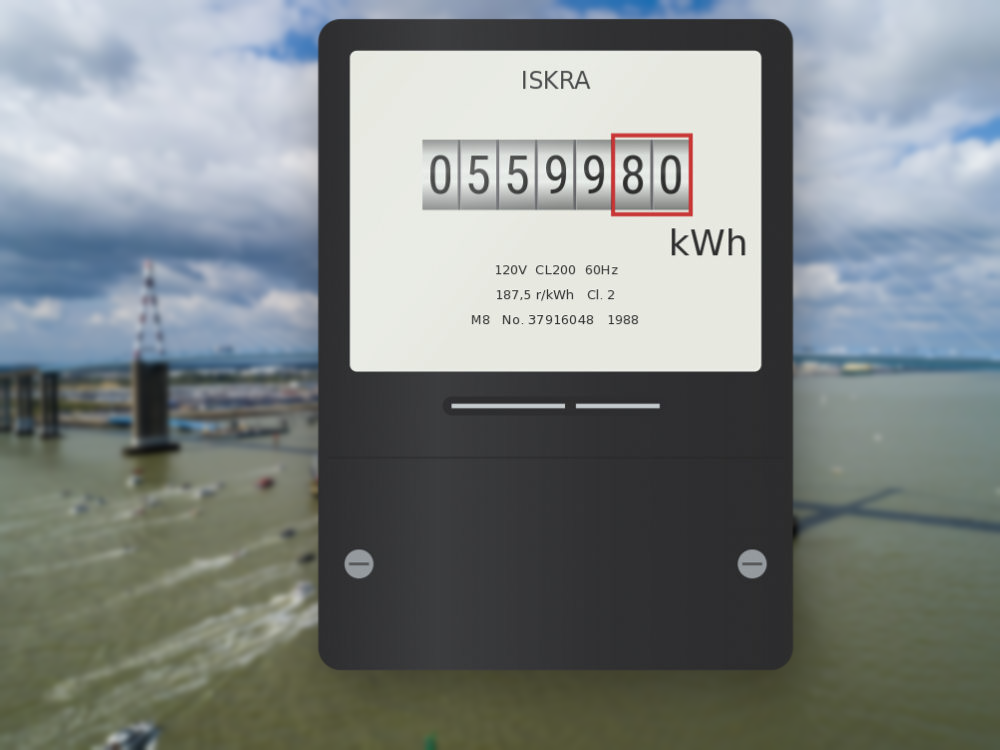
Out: kWh 5599.80
